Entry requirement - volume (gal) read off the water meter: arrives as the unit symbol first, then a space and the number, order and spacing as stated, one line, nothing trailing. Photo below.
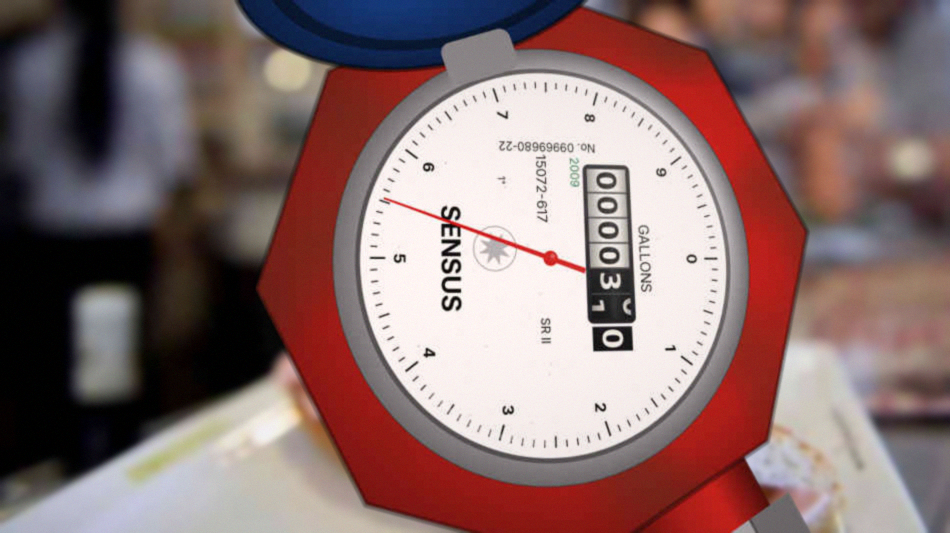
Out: gal 305.5
